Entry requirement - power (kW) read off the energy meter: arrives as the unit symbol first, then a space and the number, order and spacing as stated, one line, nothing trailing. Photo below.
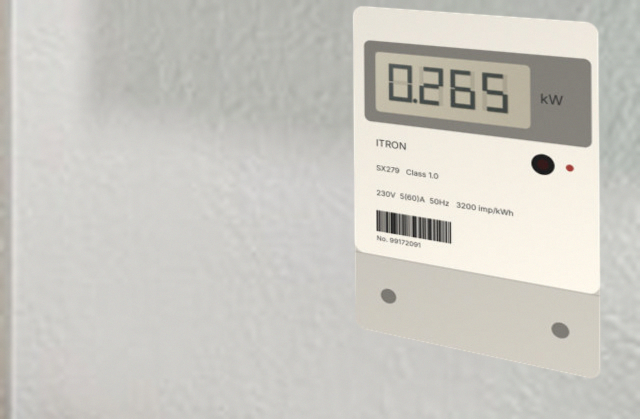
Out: kW 0.265
